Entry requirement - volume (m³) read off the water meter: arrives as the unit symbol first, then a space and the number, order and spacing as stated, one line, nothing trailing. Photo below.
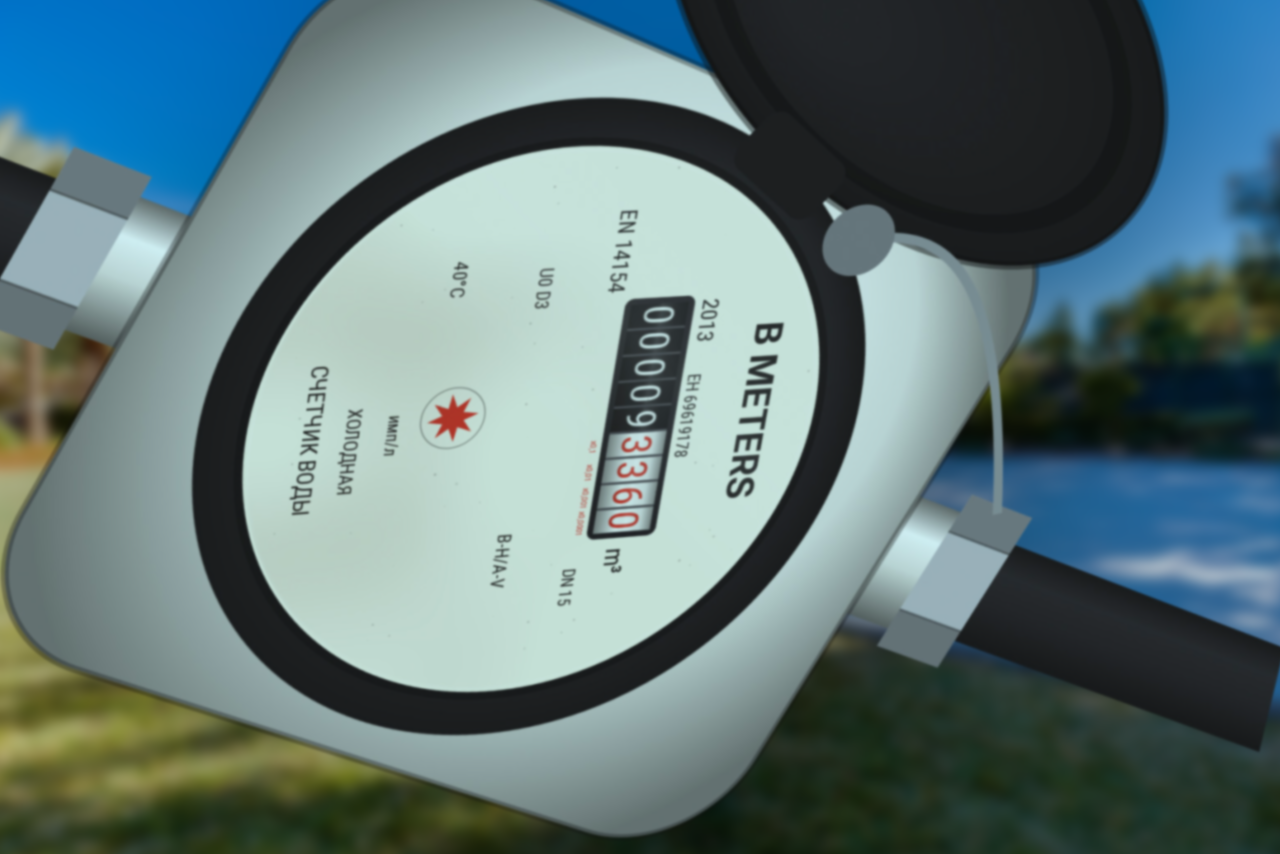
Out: m³ 9.3360
